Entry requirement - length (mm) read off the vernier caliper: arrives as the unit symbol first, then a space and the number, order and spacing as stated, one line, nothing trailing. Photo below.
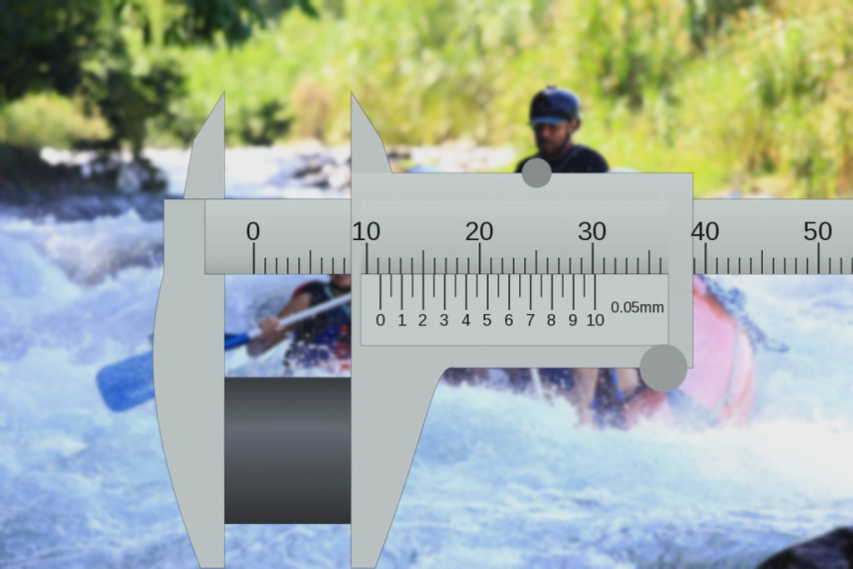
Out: mm 11.2
